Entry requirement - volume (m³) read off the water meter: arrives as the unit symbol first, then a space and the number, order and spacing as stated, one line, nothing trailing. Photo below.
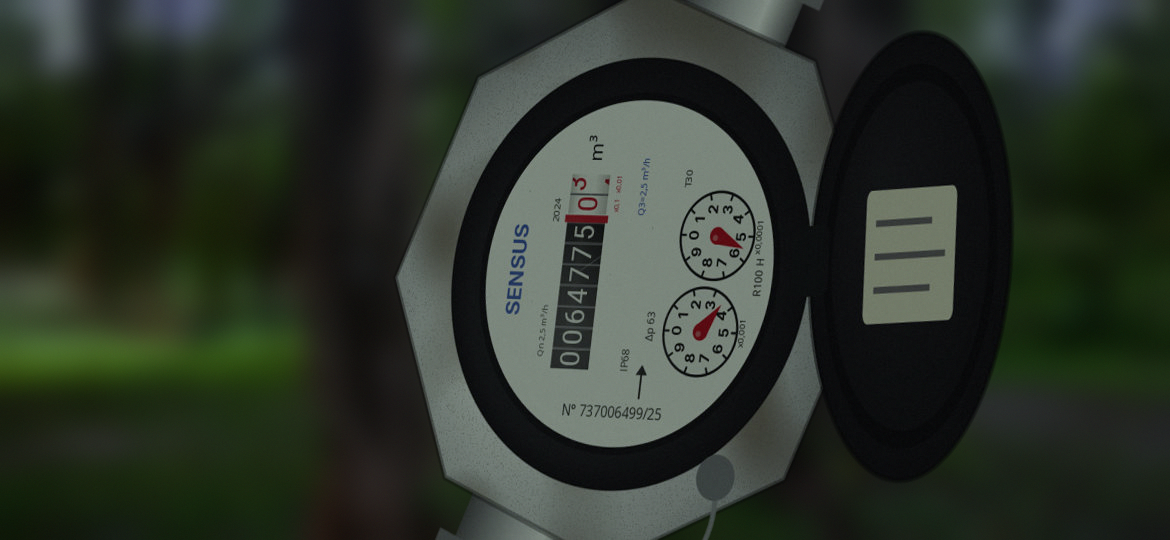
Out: m³ 64775.0335
